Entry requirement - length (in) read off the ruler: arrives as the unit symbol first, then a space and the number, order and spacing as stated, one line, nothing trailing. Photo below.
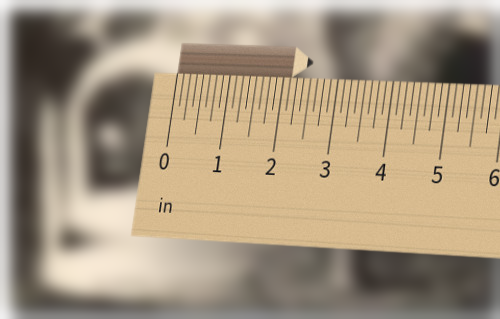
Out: in 2.5
